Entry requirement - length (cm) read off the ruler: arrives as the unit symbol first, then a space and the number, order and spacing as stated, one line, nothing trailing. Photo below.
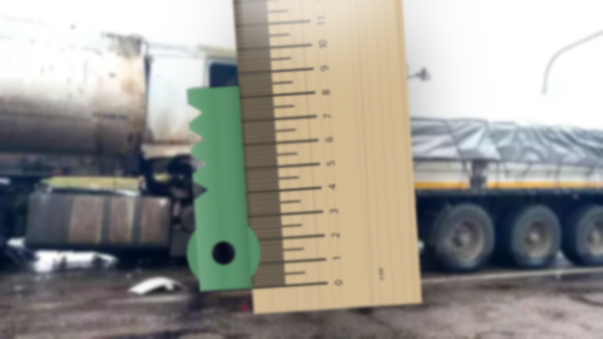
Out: cm 8.5
